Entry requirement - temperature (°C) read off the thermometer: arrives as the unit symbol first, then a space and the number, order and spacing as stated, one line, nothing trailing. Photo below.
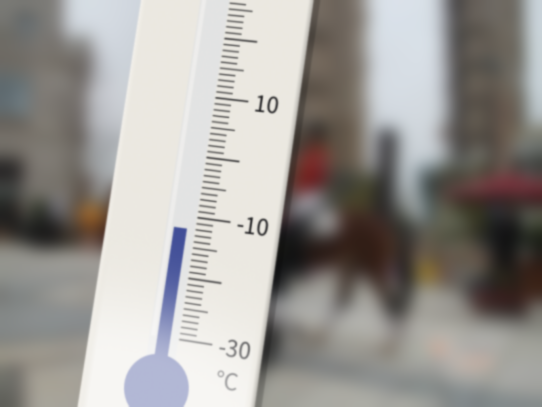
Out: °C -12
